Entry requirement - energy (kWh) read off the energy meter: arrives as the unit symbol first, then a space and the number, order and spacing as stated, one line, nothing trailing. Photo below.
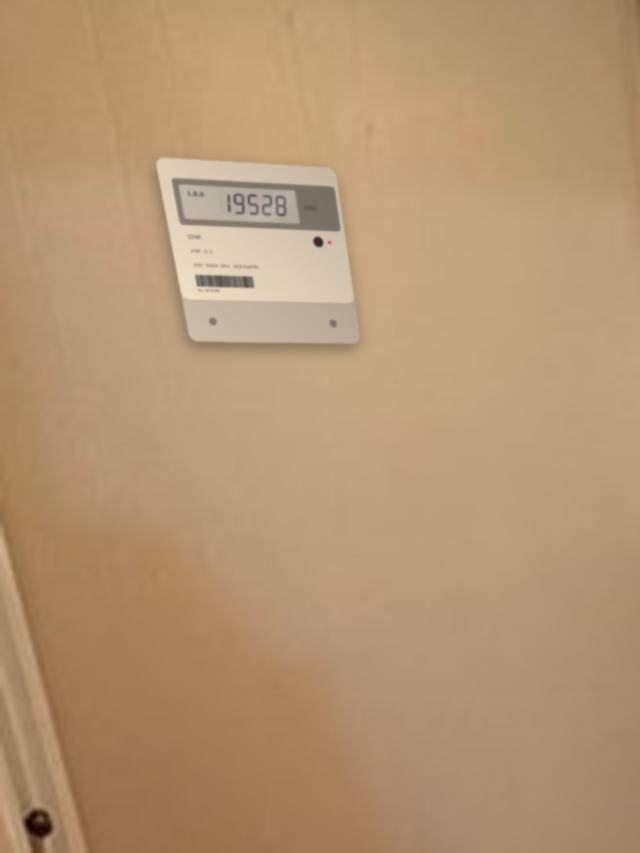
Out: kWh 19528
